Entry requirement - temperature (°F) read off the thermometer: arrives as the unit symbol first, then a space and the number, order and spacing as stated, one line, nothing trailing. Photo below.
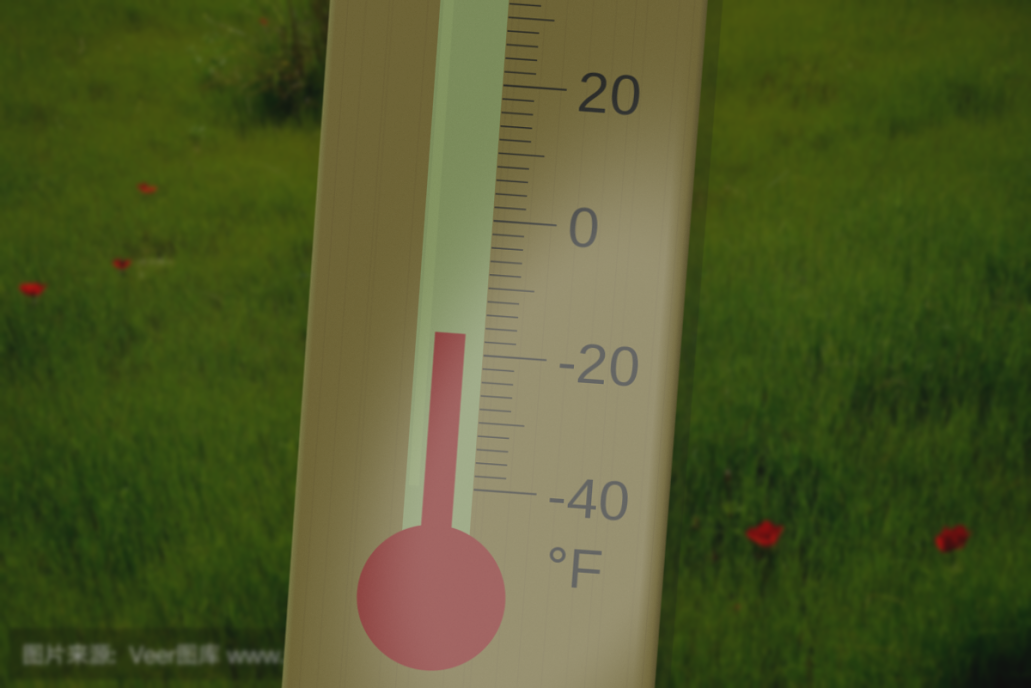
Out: °F -17
